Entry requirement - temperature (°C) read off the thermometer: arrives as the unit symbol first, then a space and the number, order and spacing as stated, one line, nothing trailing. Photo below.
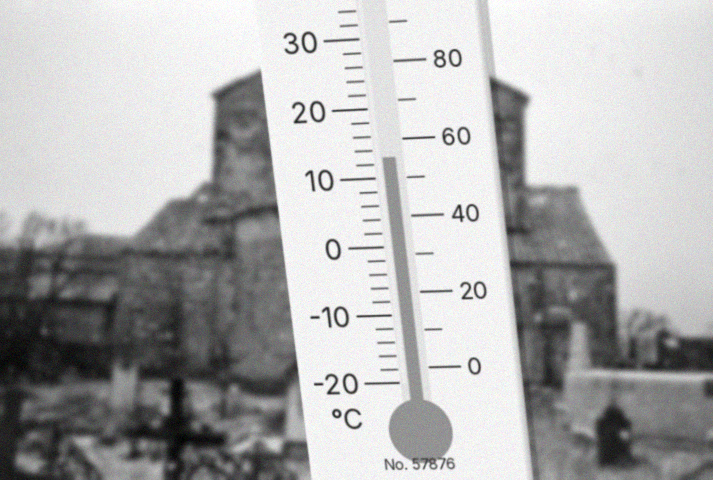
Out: °C 13
